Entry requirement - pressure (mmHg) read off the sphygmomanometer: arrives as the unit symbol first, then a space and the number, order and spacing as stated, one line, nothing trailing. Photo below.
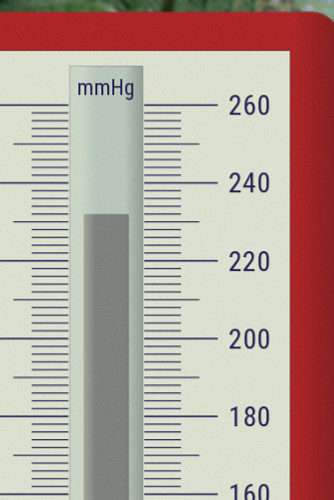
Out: mmHg 232
